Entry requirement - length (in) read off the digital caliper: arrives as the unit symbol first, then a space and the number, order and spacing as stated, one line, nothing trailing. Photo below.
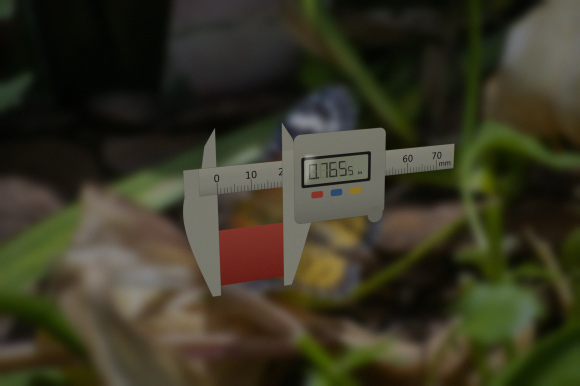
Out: in 0.7655
